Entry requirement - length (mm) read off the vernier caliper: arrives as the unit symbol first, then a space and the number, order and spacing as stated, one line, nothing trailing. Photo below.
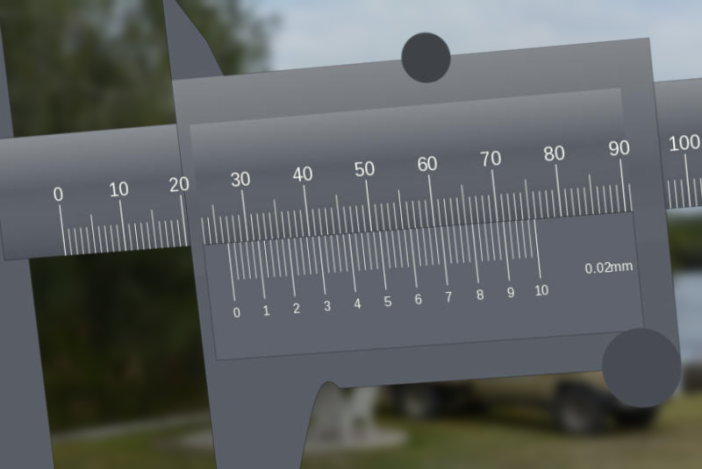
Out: mm 26.8
